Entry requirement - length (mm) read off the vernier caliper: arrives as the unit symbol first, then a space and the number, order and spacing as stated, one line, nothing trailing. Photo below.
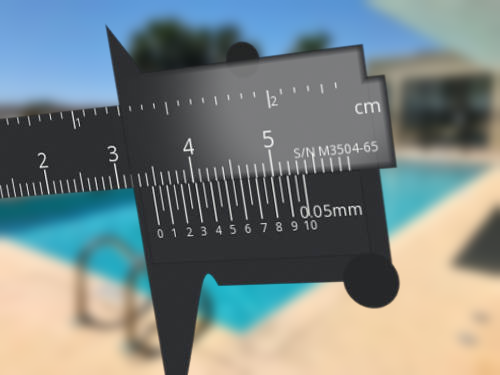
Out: mm 34.6
